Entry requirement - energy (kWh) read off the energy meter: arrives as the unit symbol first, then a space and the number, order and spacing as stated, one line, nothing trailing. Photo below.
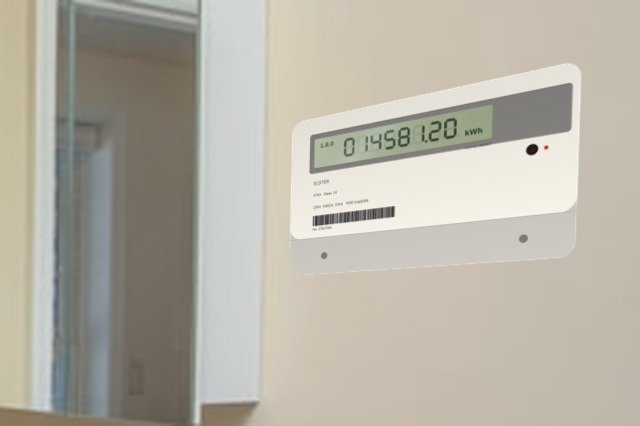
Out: kWh 14581.20
